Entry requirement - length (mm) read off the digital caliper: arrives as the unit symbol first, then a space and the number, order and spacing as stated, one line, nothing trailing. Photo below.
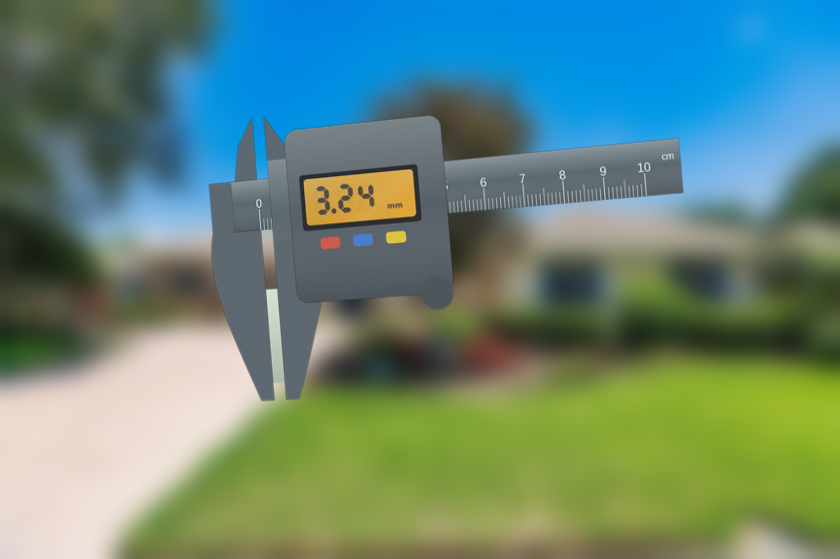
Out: mm 3.24
